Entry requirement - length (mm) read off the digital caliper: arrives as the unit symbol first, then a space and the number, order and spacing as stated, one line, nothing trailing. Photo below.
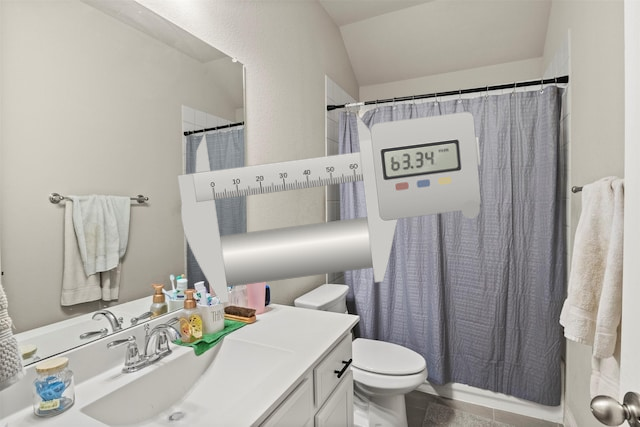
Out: mm 63.34
